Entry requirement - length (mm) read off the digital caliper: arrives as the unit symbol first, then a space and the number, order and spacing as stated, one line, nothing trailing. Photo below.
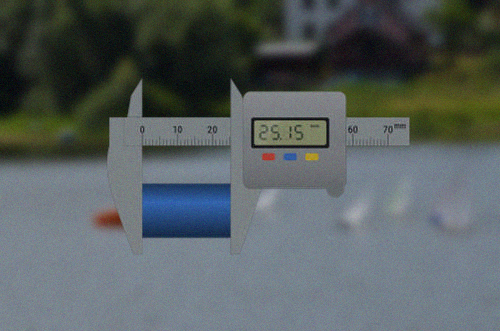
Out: mm 25.15
